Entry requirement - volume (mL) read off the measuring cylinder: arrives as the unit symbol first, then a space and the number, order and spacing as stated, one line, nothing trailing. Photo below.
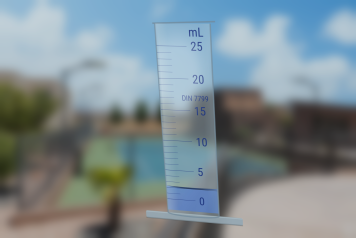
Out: mL 2
